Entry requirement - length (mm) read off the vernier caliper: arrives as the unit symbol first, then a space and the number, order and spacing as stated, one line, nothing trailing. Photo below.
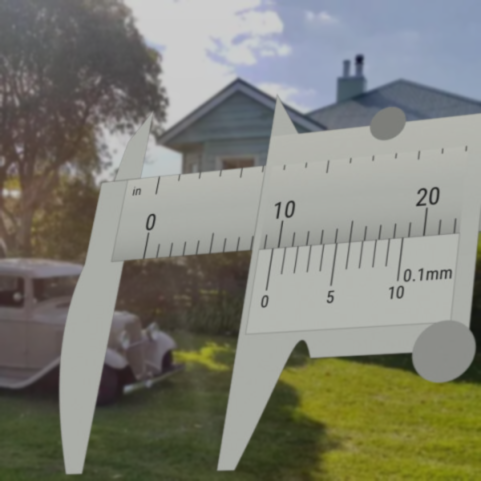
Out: mm 9.6
